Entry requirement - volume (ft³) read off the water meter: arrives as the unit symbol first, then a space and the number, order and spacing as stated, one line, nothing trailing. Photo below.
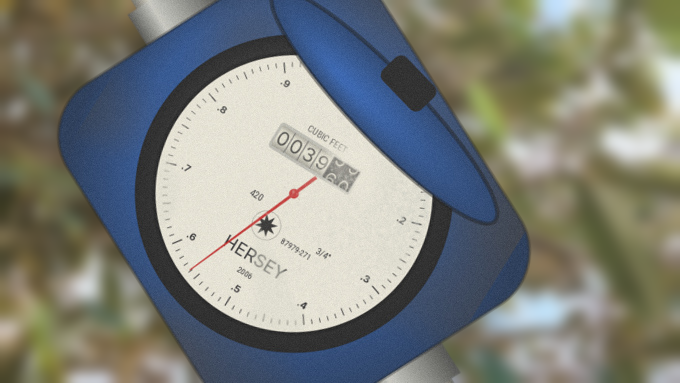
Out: ft³ 3959.56
